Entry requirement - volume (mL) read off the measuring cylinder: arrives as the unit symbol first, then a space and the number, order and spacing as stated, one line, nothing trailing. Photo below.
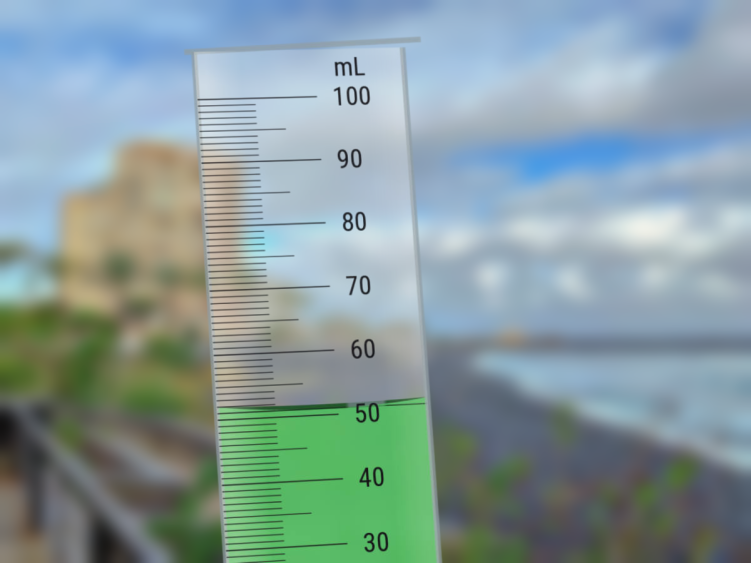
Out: mL 51
